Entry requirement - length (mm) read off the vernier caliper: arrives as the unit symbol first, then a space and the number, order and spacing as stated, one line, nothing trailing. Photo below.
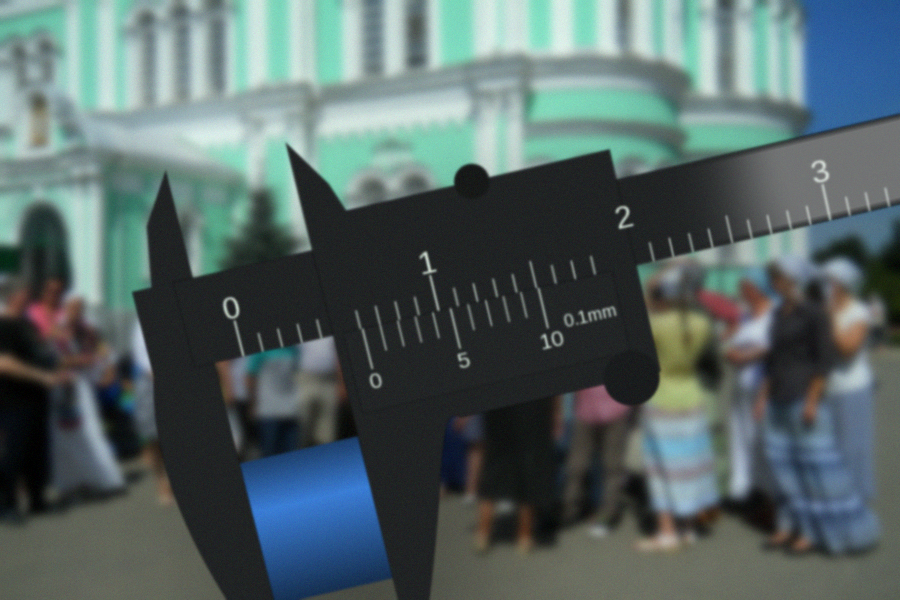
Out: mm 6.1
